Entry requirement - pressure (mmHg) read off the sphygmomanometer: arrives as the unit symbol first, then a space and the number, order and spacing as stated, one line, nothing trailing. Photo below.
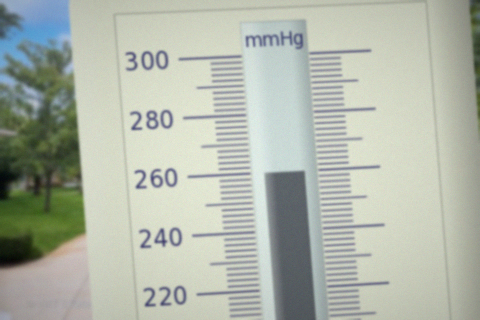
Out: mmHg 260
